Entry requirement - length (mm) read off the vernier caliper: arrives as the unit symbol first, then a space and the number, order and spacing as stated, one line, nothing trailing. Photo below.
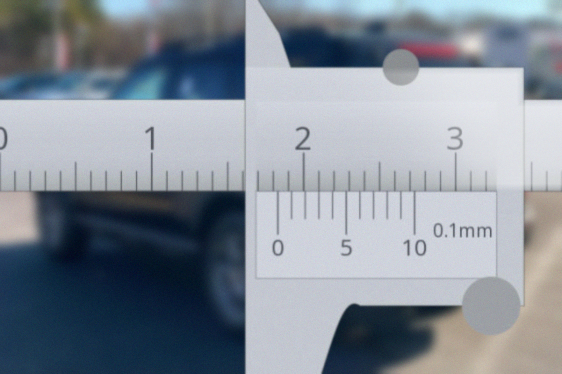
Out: mm 18.3
